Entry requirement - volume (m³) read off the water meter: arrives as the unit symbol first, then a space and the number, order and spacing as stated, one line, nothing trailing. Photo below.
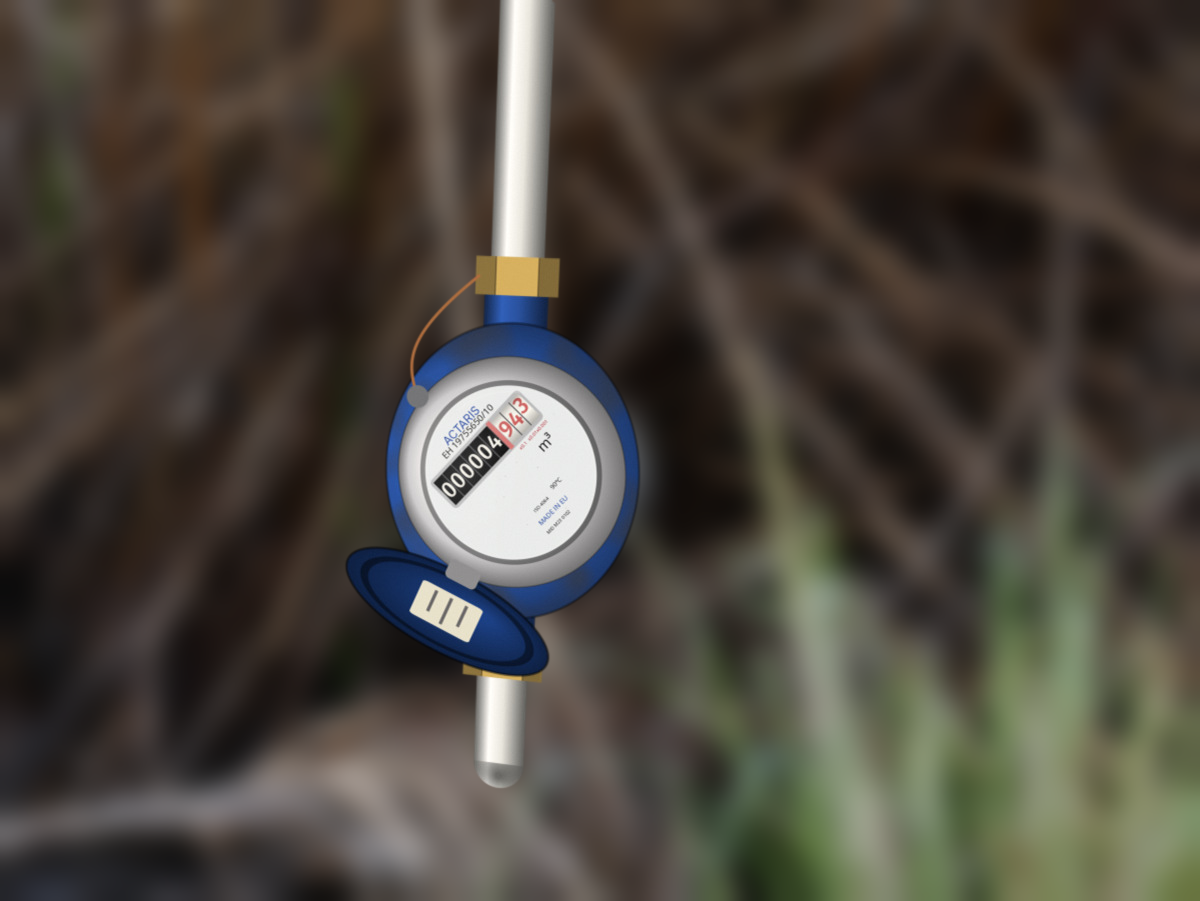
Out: m³ 4.943
